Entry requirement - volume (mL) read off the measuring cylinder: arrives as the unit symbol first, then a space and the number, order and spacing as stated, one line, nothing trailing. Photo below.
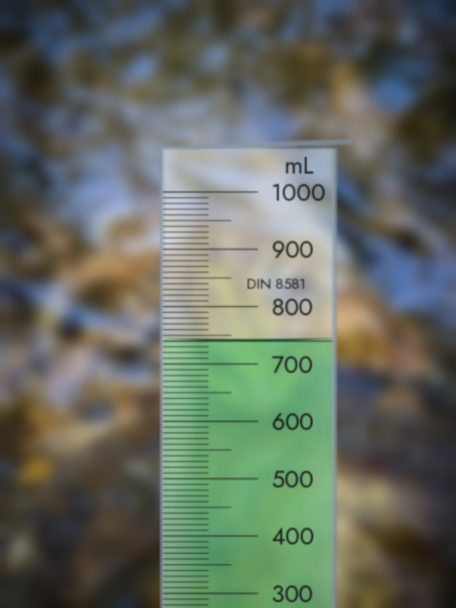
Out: mL 740
